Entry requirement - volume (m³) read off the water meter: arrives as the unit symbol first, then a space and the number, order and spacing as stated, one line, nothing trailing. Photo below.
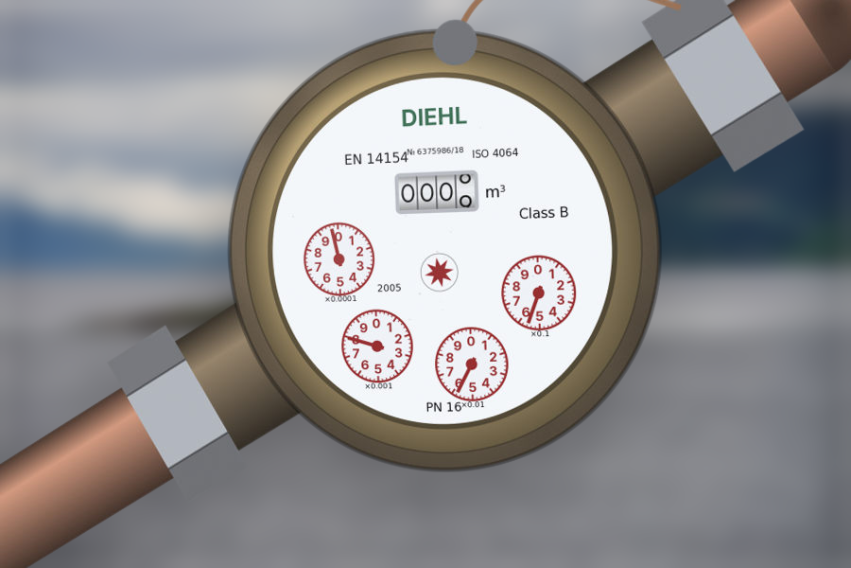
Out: m³ 8.5579
